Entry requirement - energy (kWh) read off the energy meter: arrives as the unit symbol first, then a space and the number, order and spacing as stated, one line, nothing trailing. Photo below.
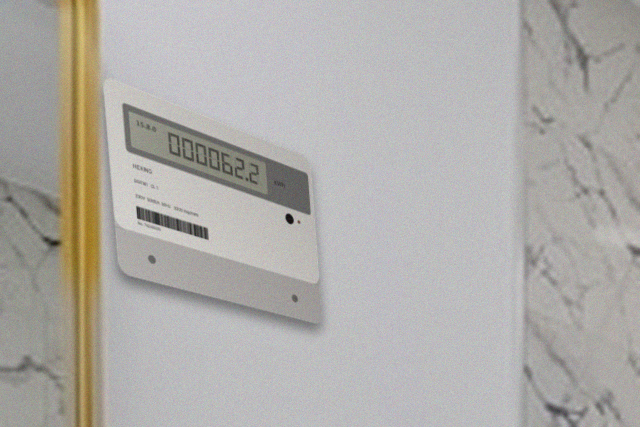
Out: kWh 62.2
